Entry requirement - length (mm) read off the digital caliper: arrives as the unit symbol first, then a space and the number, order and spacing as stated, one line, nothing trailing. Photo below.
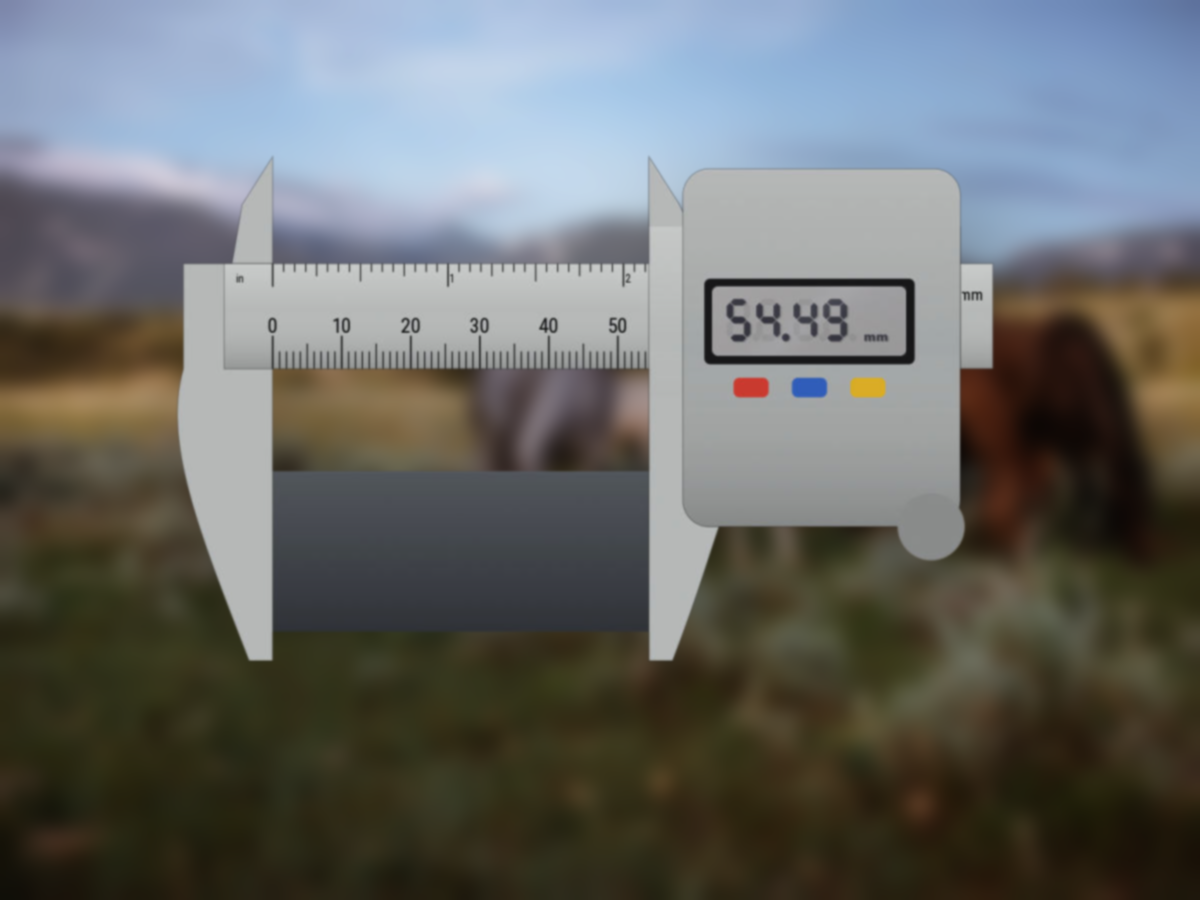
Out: mm 54.49
